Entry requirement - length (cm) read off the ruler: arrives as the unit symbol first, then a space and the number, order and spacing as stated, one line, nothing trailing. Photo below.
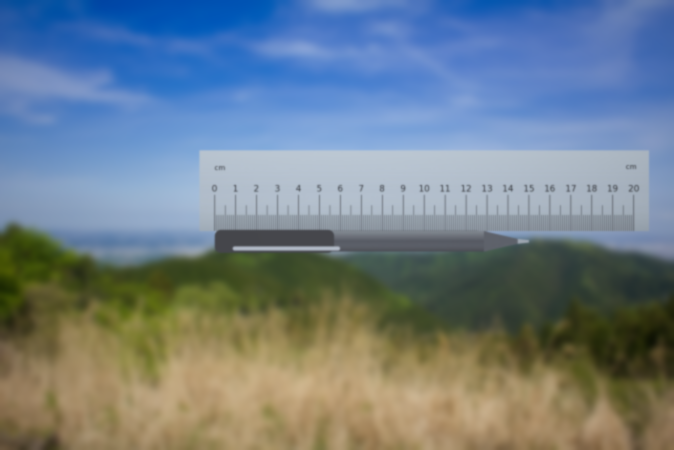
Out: cm 15
